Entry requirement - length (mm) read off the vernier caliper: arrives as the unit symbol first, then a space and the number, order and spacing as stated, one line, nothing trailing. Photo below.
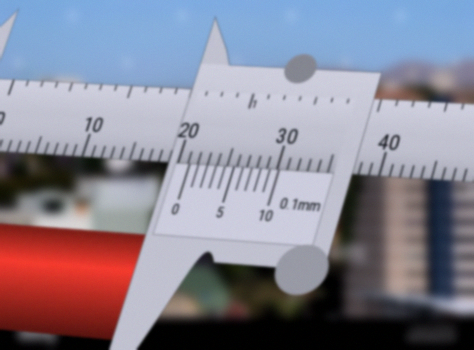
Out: mm 21.2
